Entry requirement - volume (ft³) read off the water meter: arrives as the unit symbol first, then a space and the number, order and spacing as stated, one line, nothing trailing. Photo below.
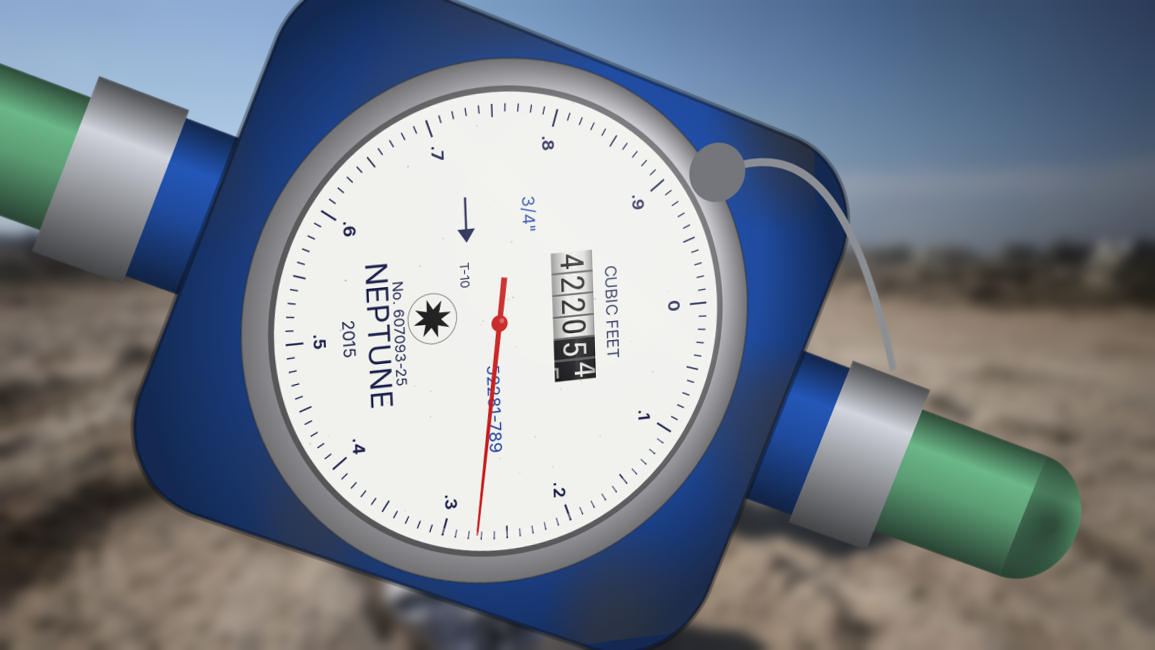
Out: ft³ 422054.27
